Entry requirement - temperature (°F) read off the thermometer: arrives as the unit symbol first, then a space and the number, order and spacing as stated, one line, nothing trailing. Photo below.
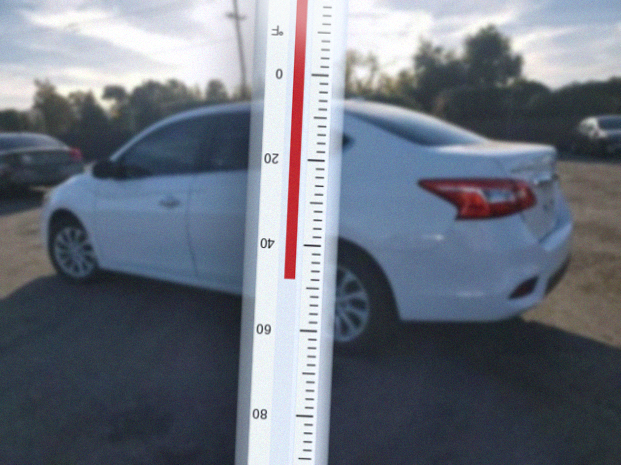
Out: °F 48
